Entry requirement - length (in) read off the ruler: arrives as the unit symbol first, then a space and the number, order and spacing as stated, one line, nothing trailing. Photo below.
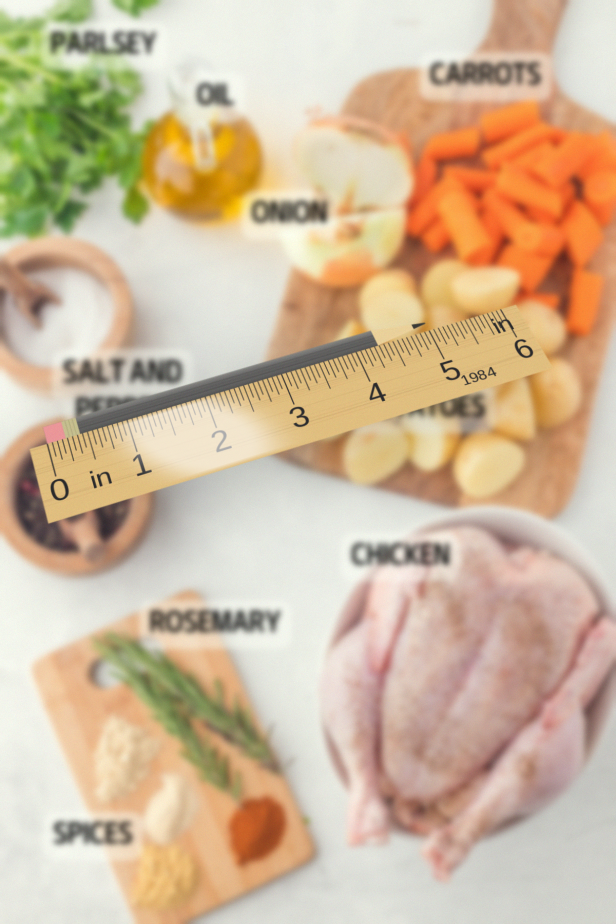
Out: in 5
